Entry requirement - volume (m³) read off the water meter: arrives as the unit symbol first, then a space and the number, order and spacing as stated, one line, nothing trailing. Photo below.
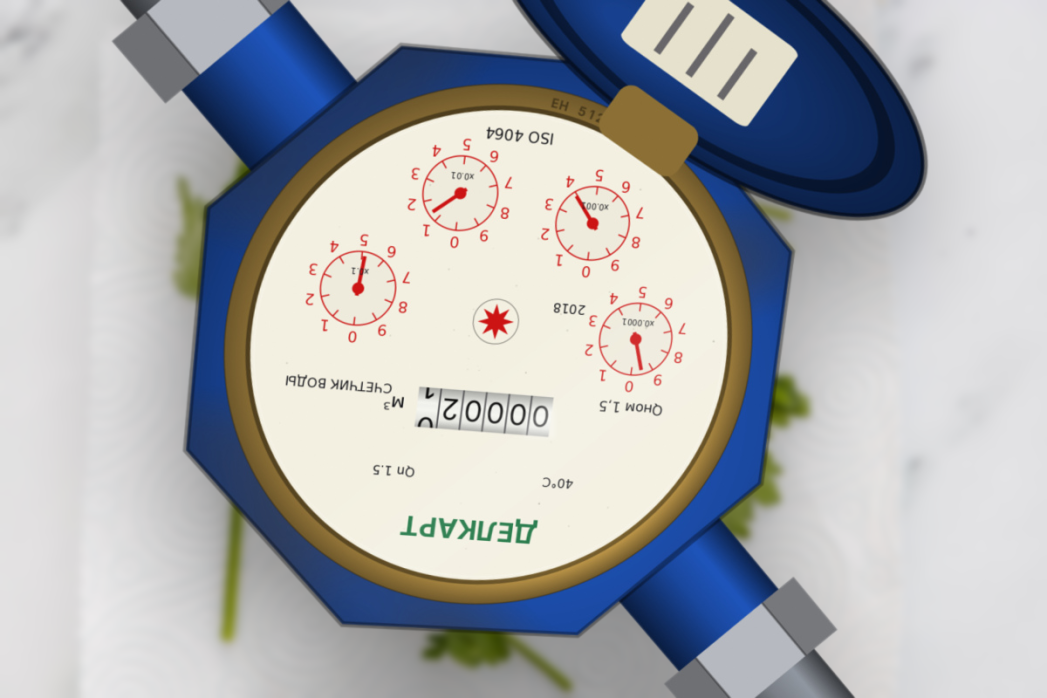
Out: m³ 20.5139
